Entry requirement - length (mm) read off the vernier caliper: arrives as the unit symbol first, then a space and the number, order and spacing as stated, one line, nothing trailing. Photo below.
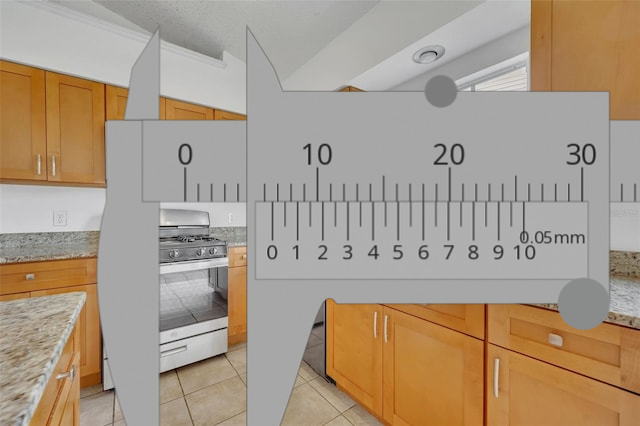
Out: mm 6.6
